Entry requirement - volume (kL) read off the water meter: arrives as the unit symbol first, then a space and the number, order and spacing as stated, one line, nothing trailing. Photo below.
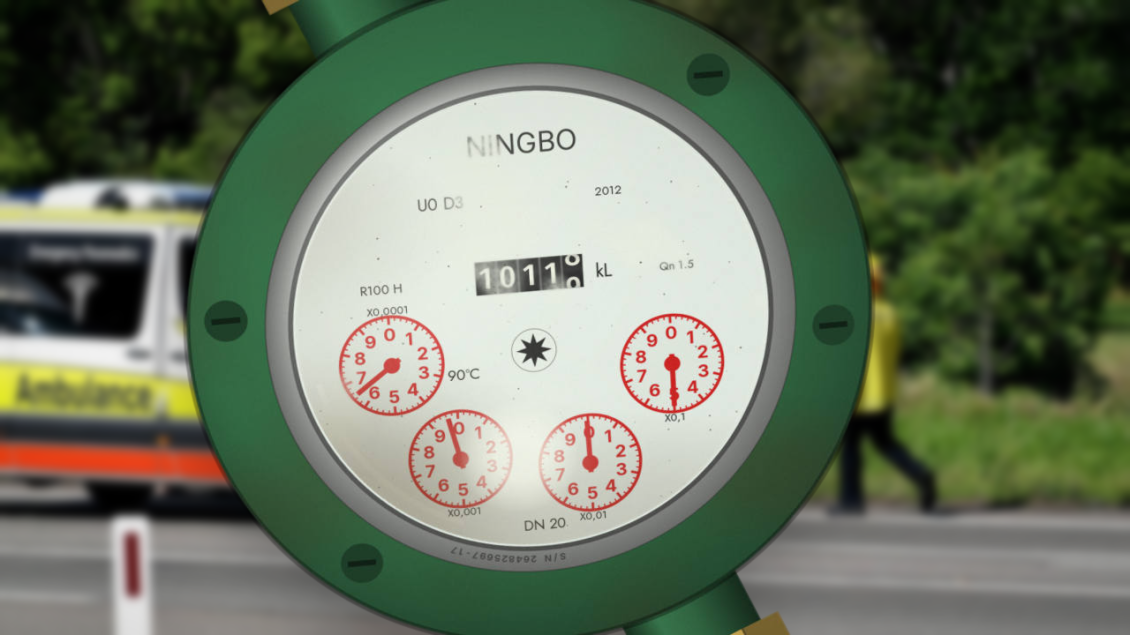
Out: kL 10118.4996
